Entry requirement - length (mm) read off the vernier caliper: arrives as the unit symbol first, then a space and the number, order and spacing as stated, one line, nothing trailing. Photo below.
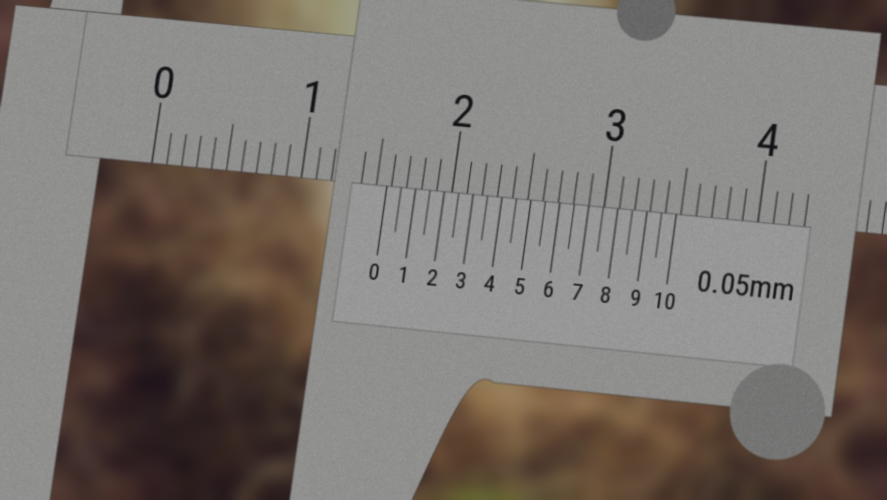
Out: mm 15.7
